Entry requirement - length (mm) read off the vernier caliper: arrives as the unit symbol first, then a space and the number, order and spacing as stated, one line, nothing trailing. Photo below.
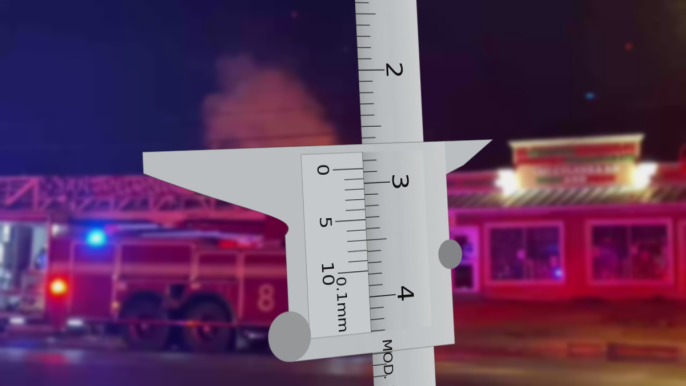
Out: mm 28.7
